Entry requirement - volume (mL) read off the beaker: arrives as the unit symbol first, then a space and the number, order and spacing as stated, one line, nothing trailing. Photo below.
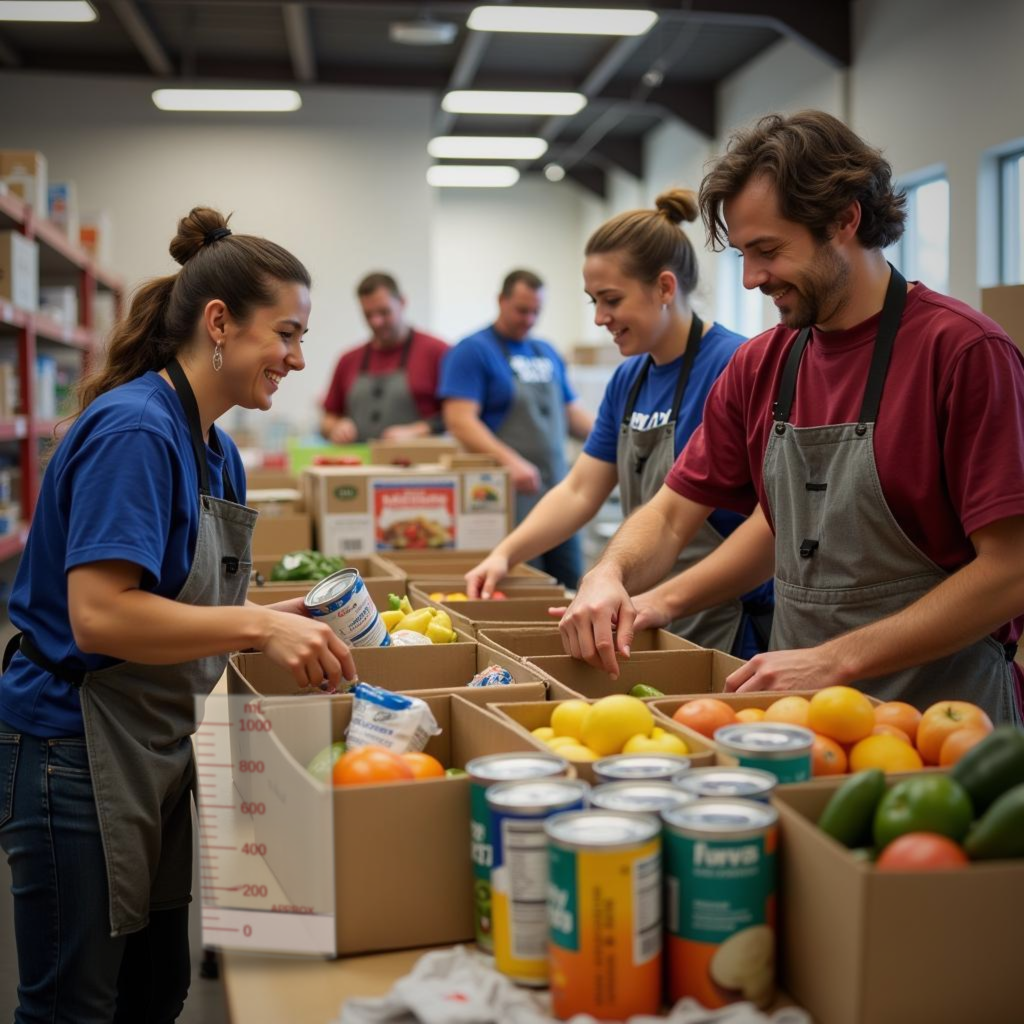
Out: mL 100
